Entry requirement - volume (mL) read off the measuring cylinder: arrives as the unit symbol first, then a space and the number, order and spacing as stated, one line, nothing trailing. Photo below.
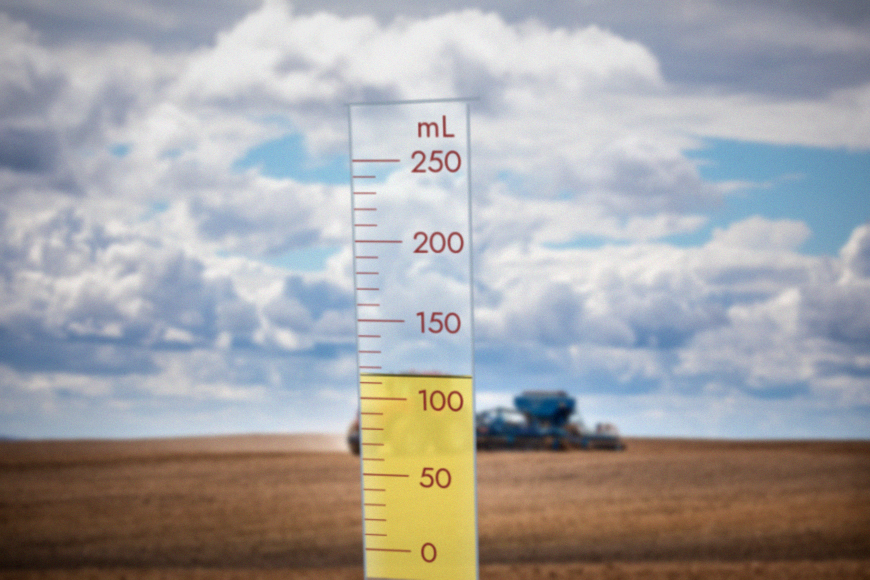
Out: mL 115
